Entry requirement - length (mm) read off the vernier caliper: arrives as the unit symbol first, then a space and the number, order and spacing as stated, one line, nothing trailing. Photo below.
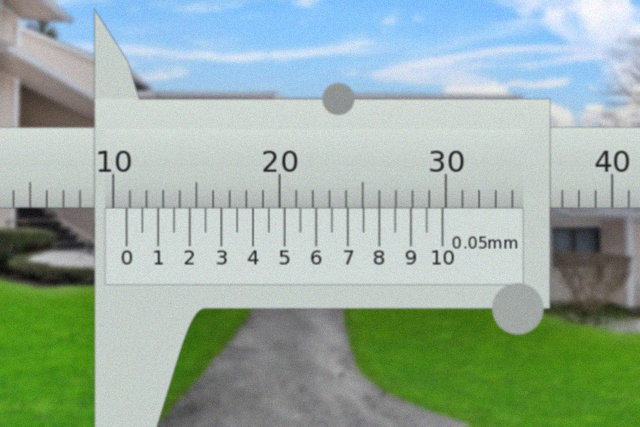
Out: mm 10.8
